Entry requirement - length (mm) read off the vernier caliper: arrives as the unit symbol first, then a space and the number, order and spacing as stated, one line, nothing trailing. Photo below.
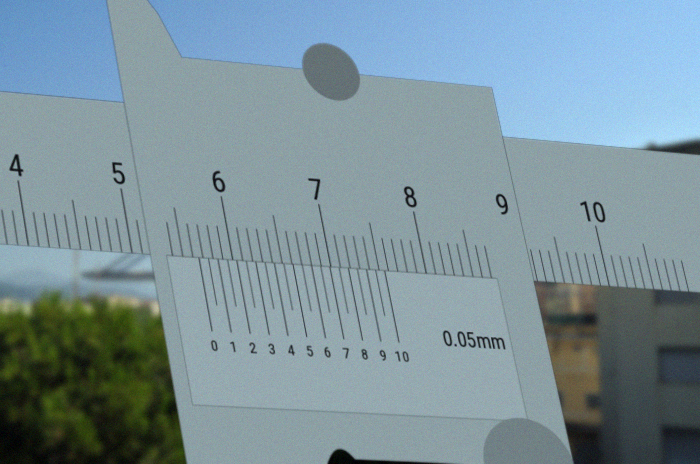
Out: mm 56.6
